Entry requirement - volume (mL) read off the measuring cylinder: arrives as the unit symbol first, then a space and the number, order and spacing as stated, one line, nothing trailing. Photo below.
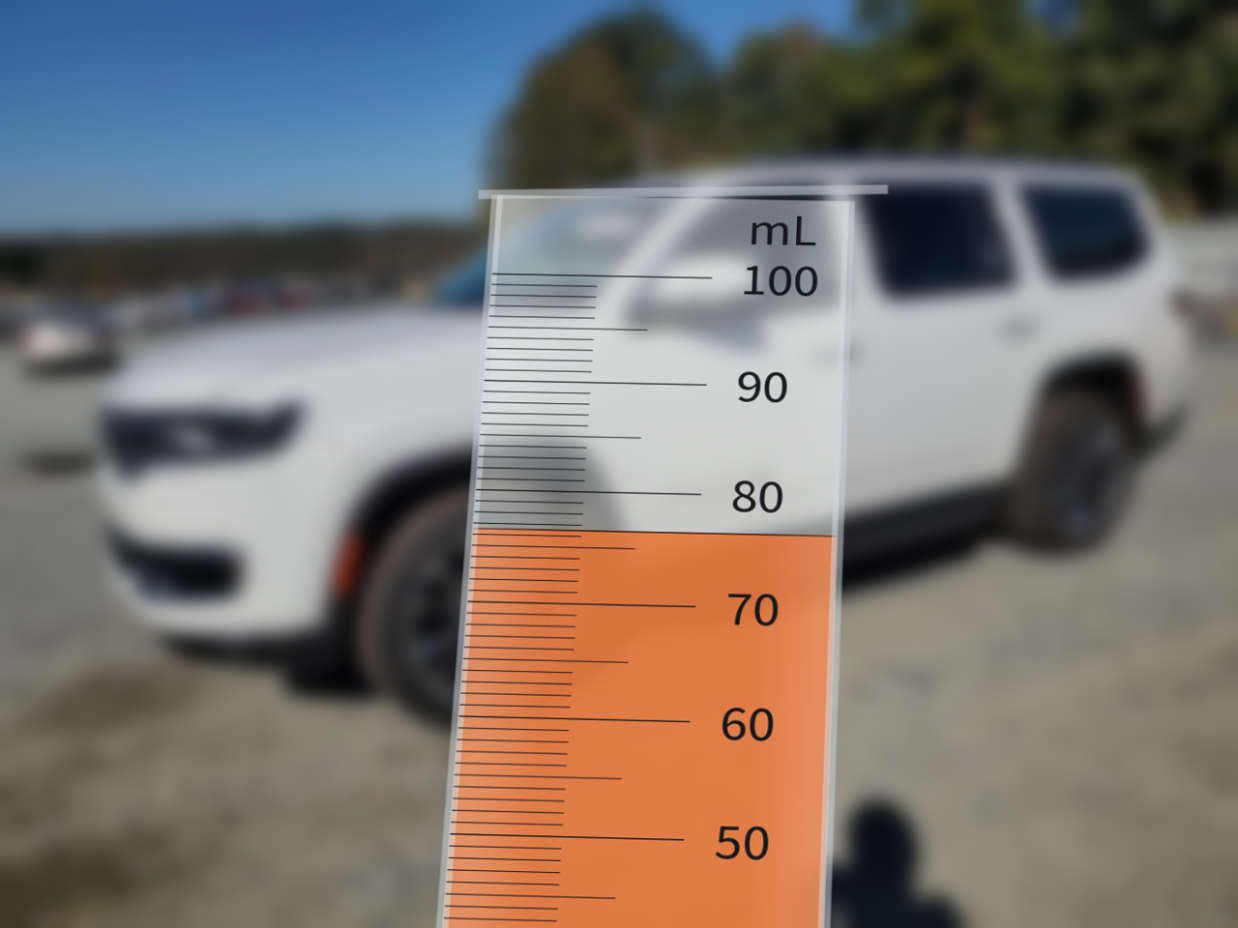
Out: mL 76.5
